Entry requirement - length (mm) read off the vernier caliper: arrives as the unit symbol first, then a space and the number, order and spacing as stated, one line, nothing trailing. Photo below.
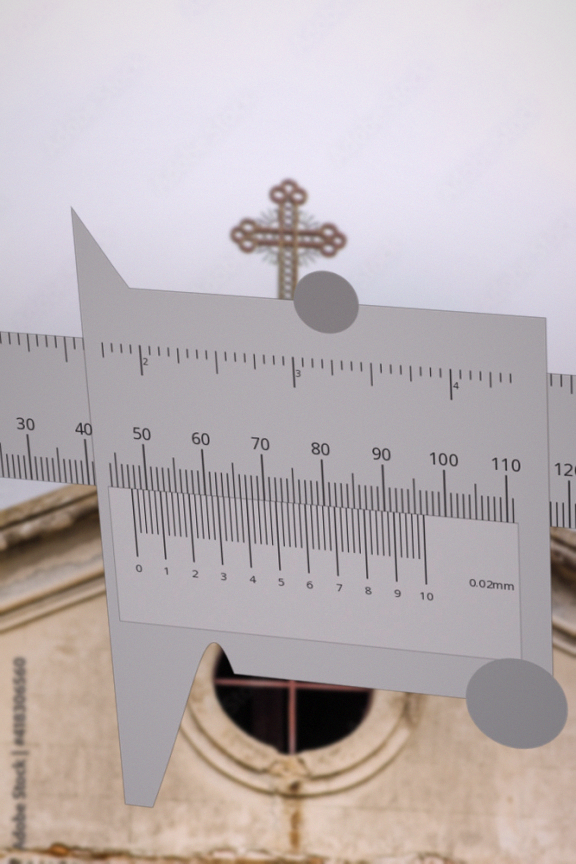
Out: mm 47.4
